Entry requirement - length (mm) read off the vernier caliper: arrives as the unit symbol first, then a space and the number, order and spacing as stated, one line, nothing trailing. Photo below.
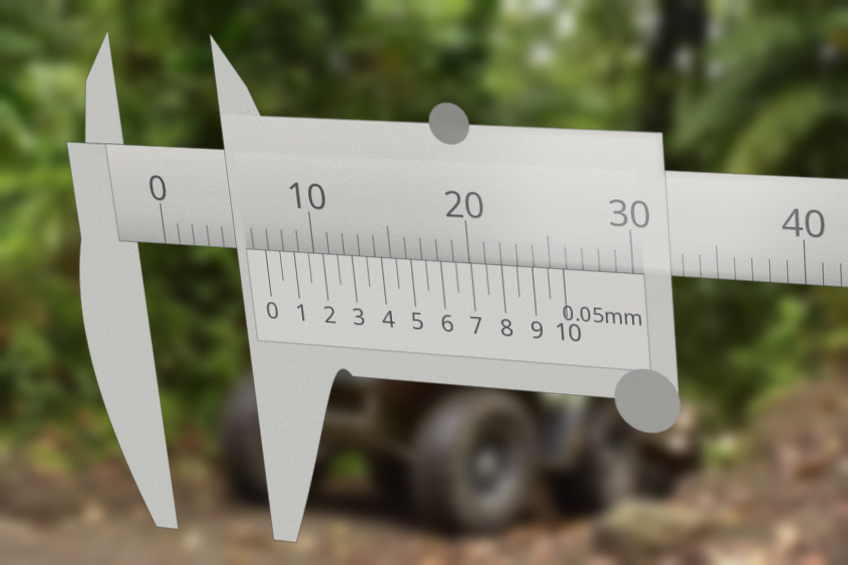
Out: mm 6.8
